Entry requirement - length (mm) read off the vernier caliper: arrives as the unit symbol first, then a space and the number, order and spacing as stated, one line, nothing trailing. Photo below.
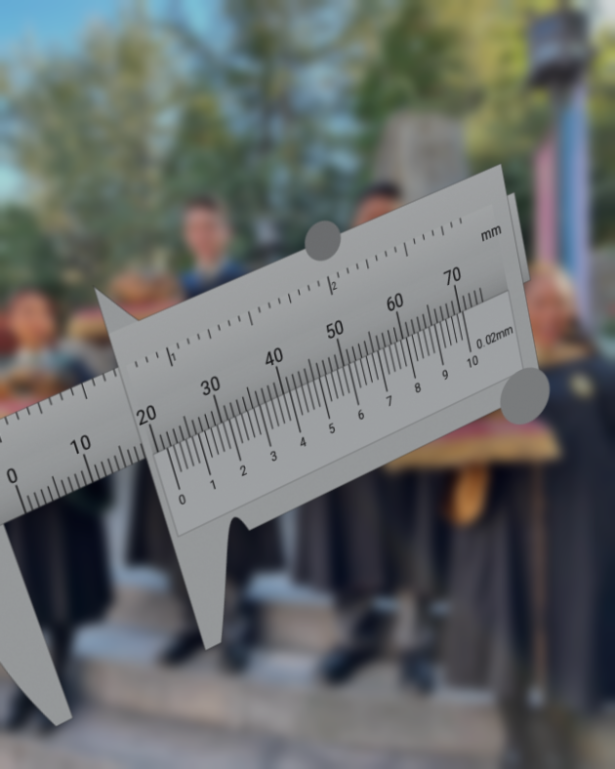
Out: mm 21.4
